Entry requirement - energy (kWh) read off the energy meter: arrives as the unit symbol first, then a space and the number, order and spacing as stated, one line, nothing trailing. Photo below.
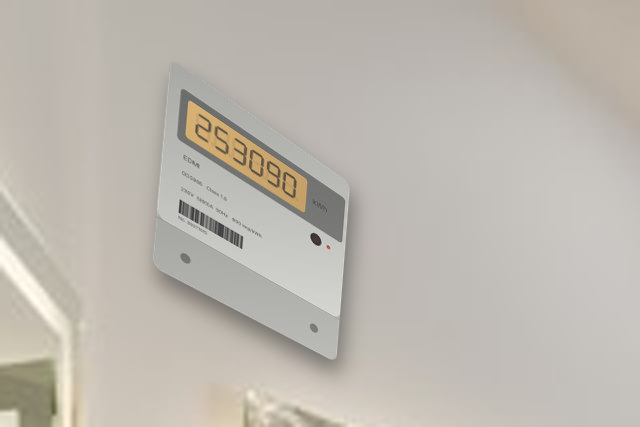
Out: kWh 253090
